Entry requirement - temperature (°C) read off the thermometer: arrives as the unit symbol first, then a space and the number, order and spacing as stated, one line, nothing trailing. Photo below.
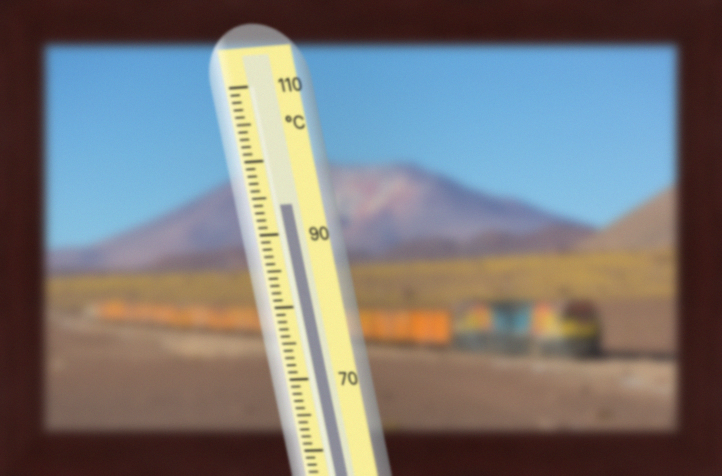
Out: °C 94
